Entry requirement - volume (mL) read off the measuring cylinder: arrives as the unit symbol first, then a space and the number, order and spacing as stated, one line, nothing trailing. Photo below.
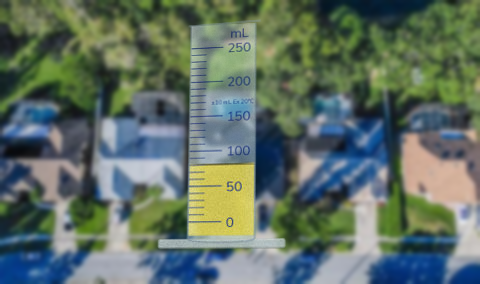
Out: mL 80
